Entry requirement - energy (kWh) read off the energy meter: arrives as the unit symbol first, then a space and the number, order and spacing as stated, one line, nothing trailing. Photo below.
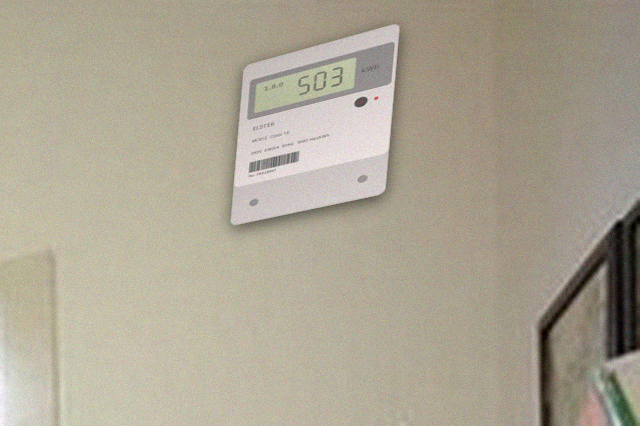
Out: kWh 503
